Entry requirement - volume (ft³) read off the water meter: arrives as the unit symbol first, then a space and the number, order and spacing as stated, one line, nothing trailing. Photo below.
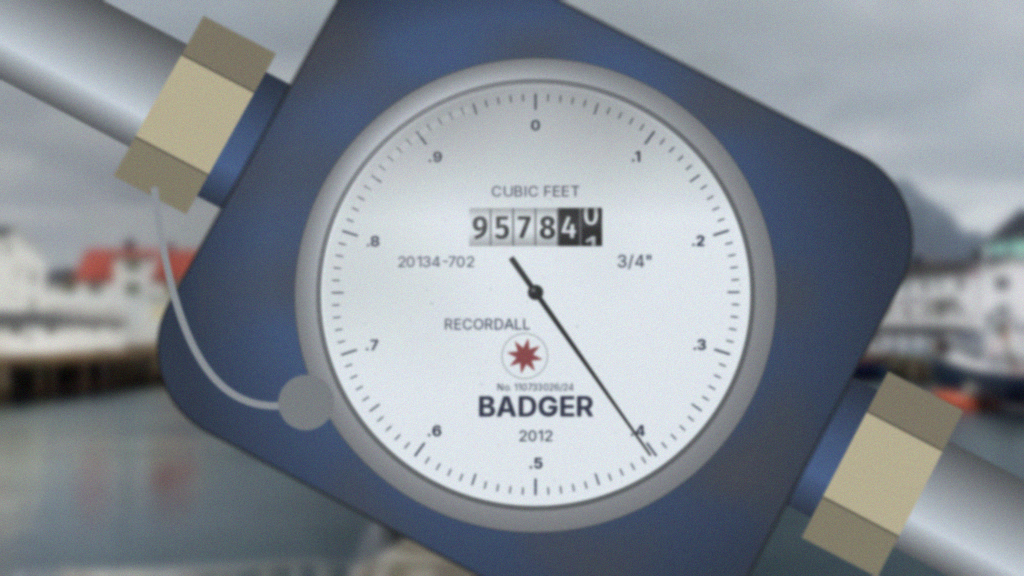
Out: ft³ 957840.40
